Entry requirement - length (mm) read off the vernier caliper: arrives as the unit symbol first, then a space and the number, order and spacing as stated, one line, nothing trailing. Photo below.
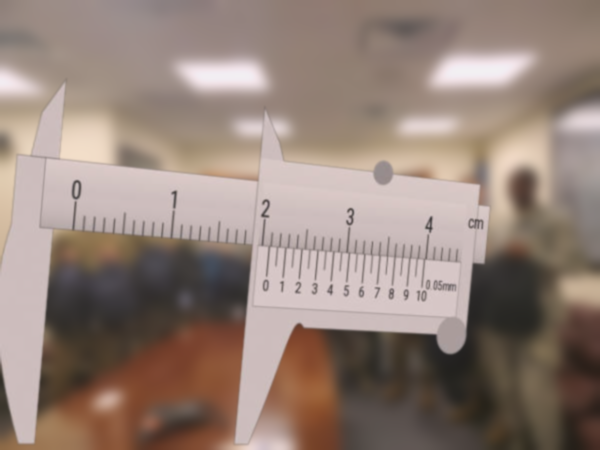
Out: mm 20.8
